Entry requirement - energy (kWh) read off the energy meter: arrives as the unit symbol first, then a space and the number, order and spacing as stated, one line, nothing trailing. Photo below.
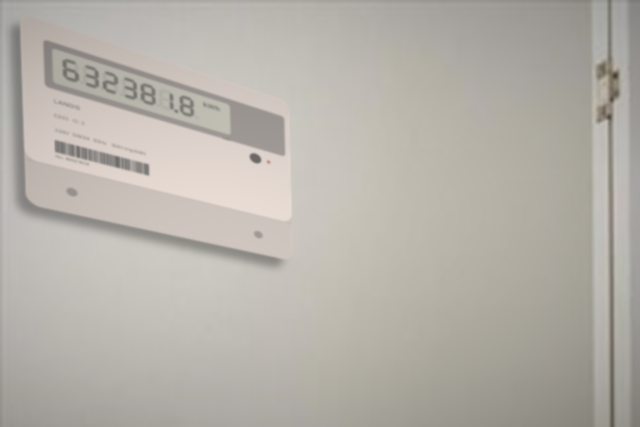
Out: kWh 632381.8
